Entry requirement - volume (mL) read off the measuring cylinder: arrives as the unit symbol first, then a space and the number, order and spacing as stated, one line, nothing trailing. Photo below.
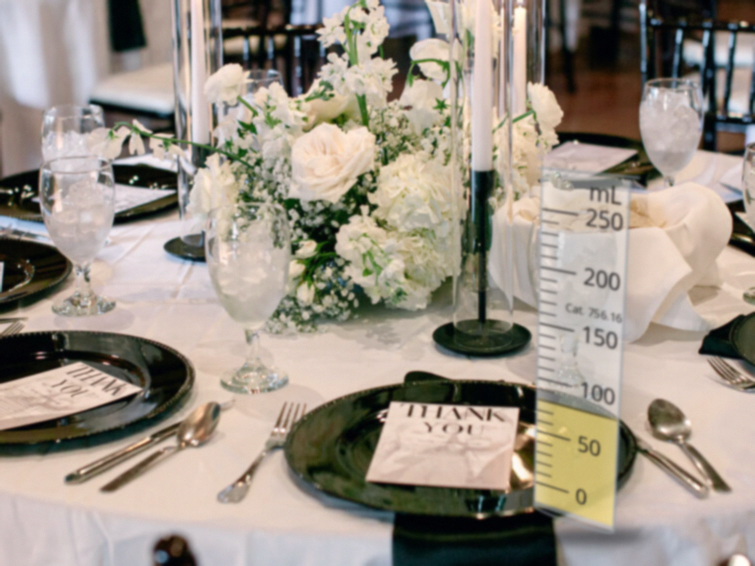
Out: mL 80
